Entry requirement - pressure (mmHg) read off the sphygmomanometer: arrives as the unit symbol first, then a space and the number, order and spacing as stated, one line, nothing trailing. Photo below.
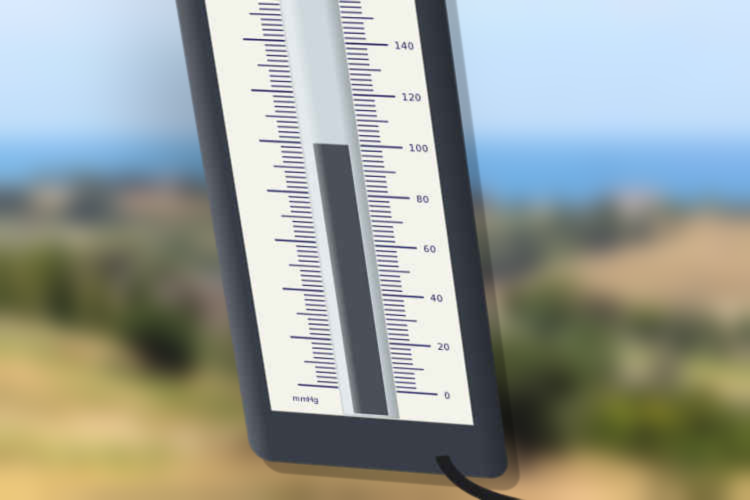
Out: mmHg 100
